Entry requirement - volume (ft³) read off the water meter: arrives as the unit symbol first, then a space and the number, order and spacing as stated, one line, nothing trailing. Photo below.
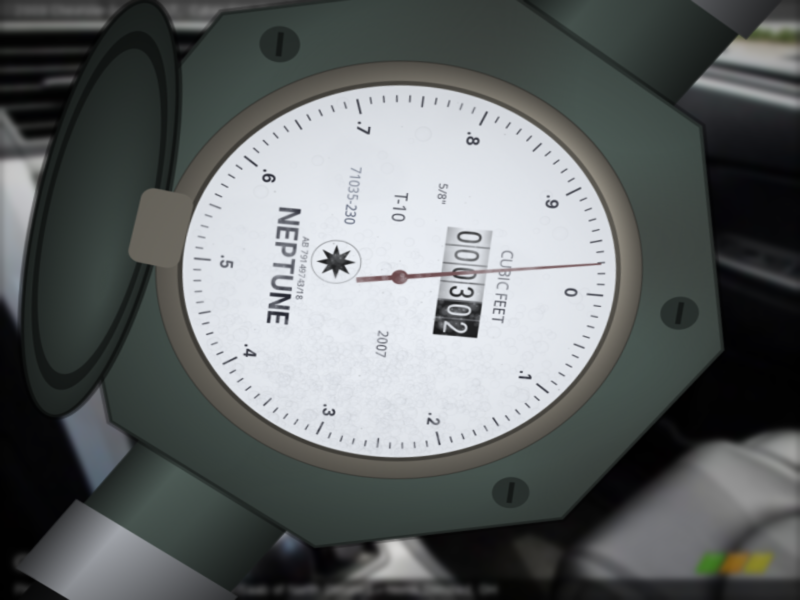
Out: ft³ 301.97
